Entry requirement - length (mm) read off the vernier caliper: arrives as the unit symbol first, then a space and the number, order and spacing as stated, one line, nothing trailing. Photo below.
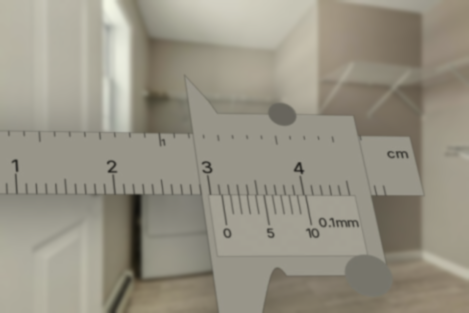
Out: mm 31.2
